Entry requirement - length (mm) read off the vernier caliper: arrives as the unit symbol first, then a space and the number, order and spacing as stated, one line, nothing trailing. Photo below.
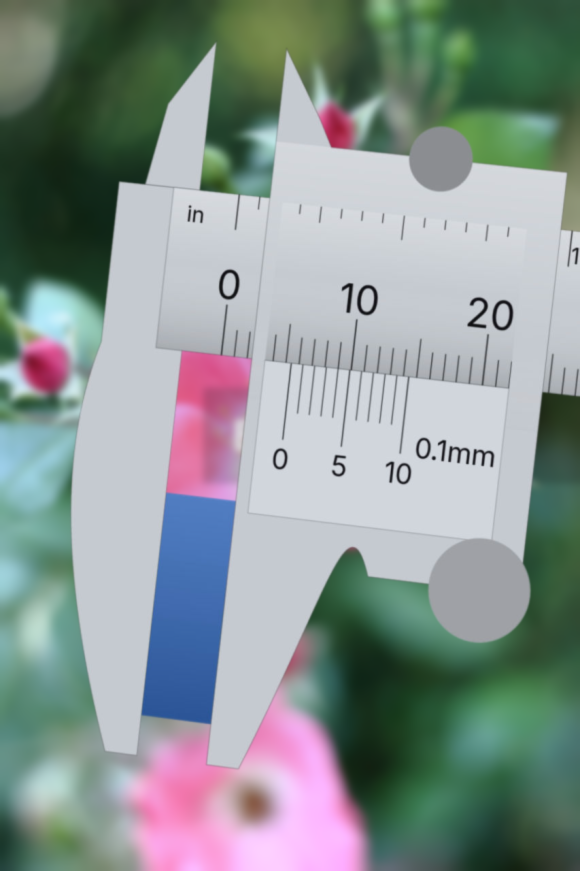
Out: mm 5.4
